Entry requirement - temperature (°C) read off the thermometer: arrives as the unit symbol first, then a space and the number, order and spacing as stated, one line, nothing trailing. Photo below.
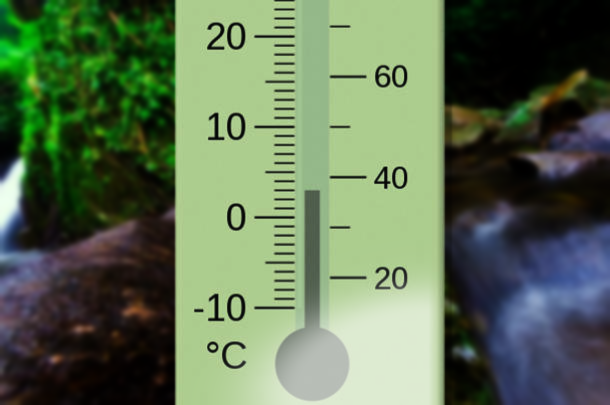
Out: °C 3
